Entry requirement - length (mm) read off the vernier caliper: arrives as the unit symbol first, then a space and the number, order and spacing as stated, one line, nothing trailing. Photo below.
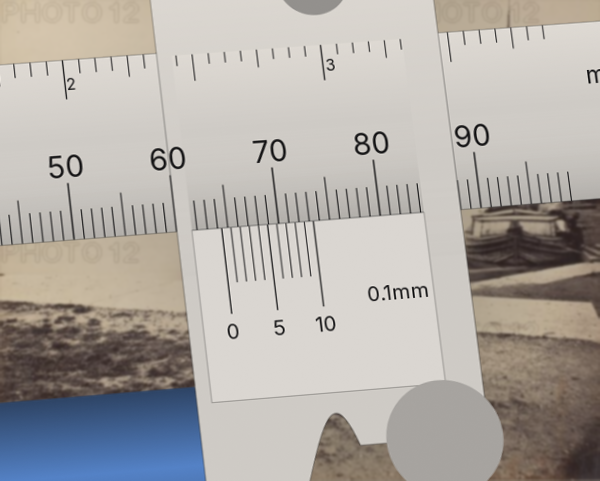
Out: mm 64.4
